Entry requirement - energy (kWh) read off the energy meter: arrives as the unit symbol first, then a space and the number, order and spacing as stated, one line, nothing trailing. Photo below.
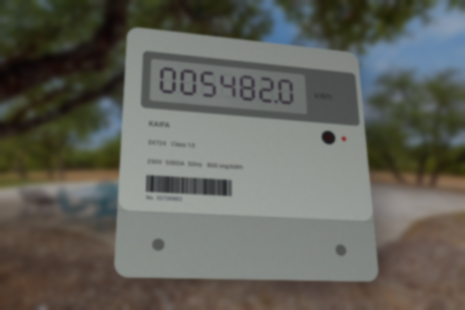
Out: kWh 5482.0
